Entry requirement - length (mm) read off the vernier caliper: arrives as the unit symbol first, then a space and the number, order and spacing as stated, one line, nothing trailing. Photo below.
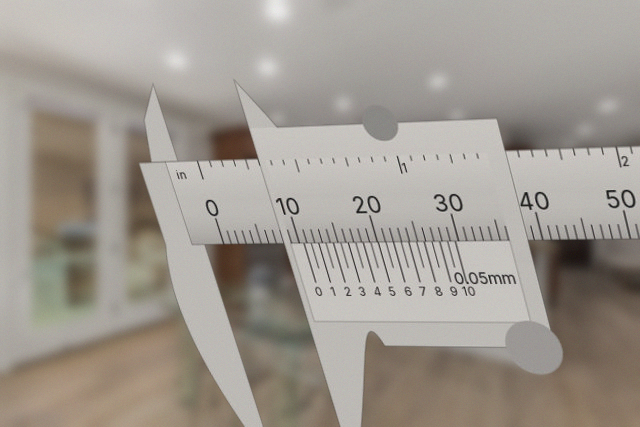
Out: mm 10.6
